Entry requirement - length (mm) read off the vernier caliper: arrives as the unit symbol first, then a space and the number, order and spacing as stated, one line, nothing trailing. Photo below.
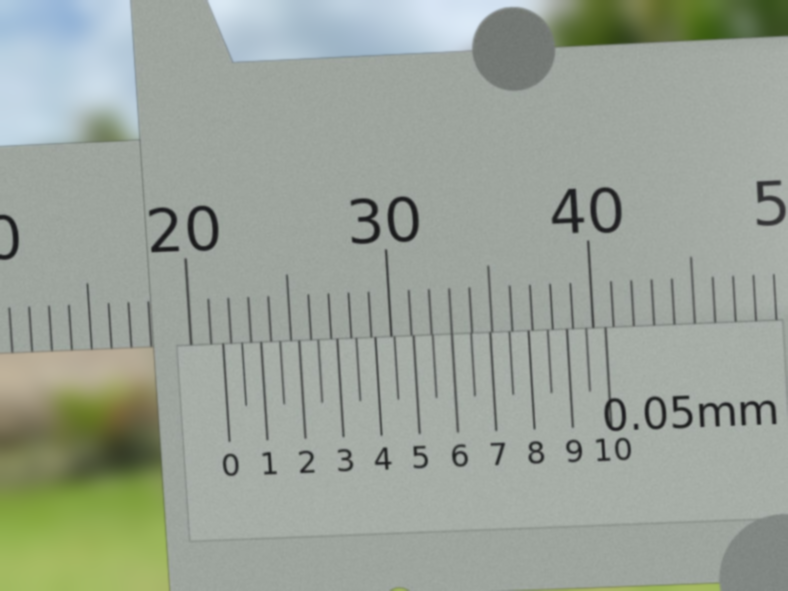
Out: mm 21.6
